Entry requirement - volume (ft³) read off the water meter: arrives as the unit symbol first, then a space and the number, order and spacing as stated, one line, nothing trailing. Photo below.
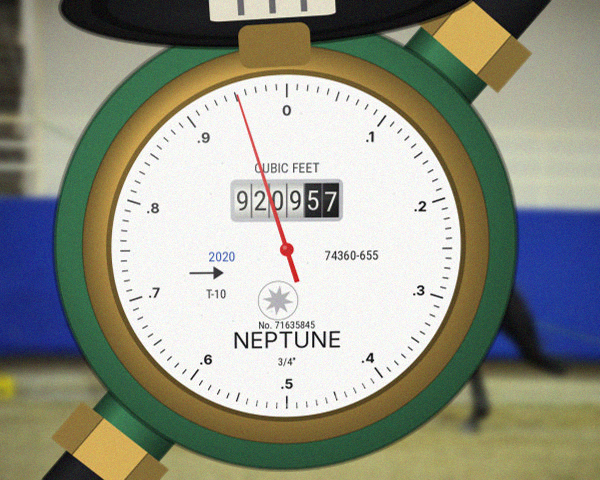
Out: ft³ 920956.95
